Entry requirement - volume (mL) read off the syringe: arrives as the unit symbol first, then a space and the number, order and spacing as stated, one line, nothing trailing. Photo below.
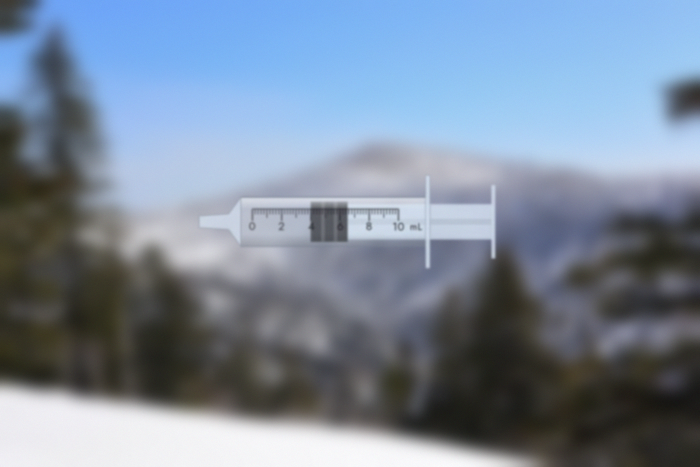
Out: mL 4
